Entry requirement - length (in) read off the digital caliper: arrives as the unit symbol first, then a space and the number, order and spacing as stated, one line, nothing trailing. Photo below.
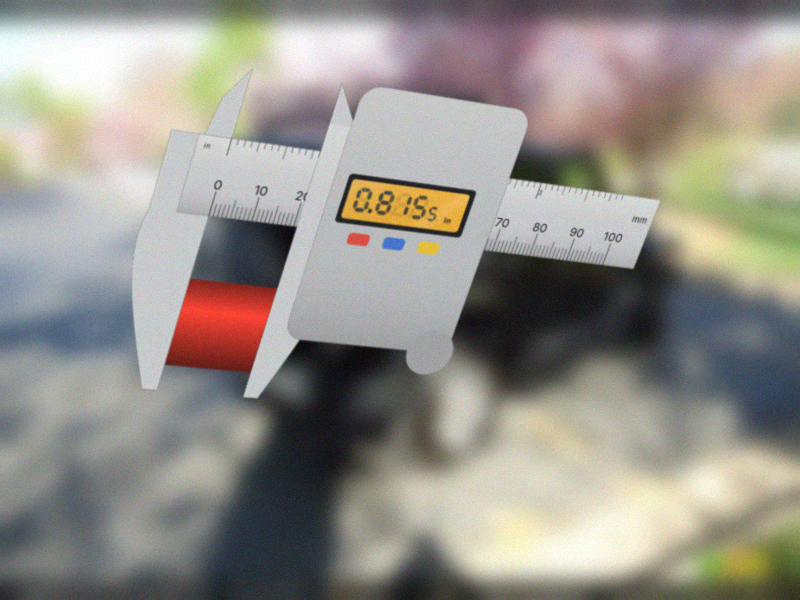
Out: in 0.8155
